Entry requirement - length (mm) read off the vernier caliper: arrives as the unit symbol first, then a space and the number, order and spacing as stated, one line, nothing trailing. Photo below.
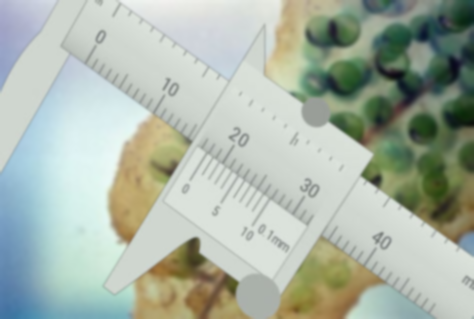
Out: mm 17.8
